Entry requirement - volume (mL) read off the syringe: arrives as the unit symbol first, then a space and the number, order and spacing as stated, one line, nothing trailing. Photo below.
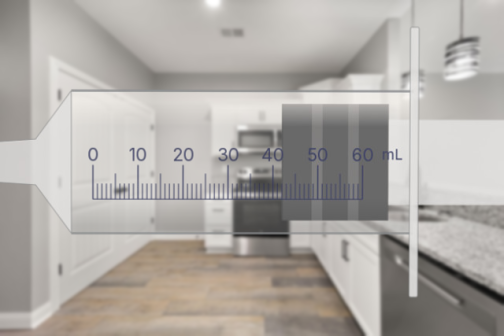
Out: mL 42
